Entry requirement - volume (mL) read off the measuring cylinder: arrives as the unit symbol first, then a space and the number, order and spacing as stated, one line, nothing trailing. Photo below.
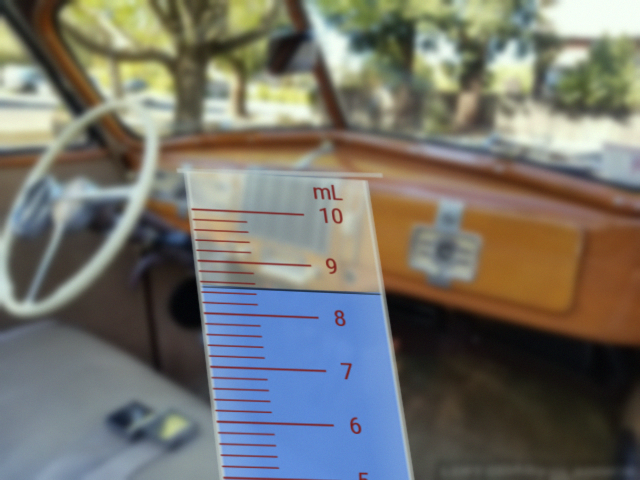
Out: mL 8.5
